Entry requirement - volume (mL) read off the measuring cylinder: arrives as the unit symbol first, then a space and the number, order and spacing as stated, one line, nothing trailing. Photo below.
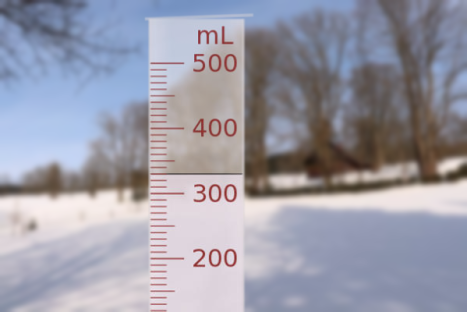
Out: mL 330
